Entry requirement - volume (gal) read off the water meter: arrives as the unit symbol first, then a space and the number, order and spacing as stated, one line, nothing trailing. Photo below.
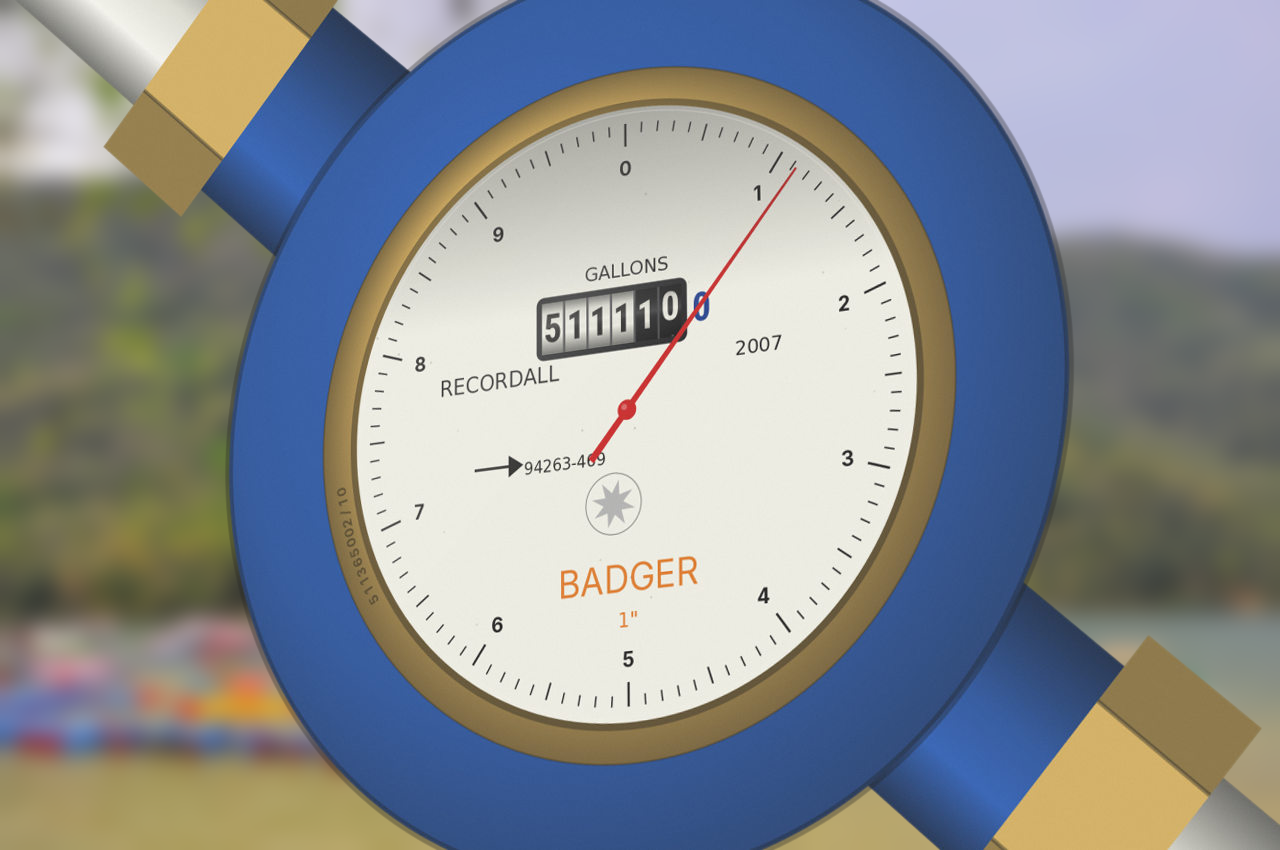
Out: gal 5111101.1
